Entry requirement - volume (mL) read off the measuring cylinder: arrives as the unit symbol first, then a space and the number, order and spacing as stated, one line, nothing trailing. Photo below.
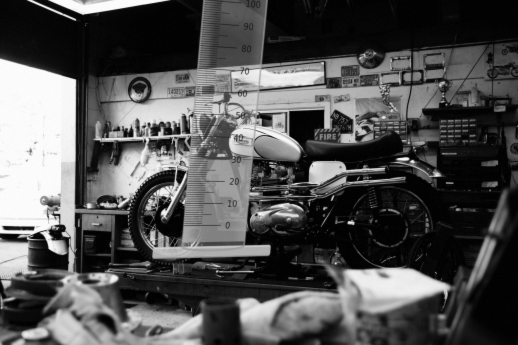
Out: mL 30
